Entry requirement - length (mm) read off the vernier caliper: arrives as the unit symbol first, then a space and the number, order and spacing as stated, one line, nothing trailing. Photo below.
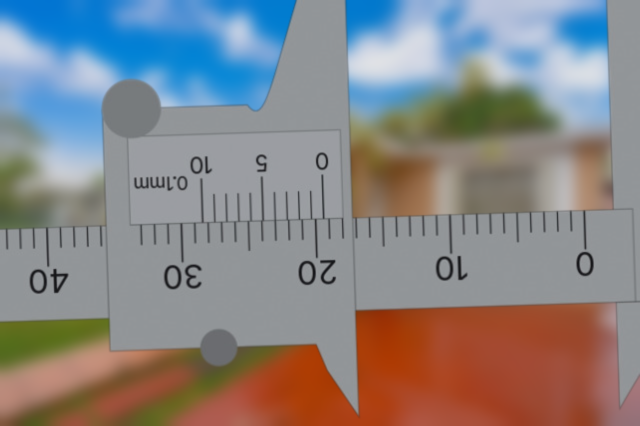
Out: mm 19.4
